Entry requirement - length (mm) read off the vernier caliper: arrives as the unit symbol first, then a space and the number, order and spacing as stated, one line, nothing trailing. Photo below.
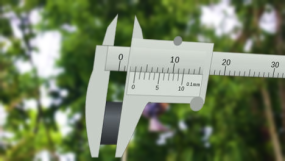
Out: mm 3.0
